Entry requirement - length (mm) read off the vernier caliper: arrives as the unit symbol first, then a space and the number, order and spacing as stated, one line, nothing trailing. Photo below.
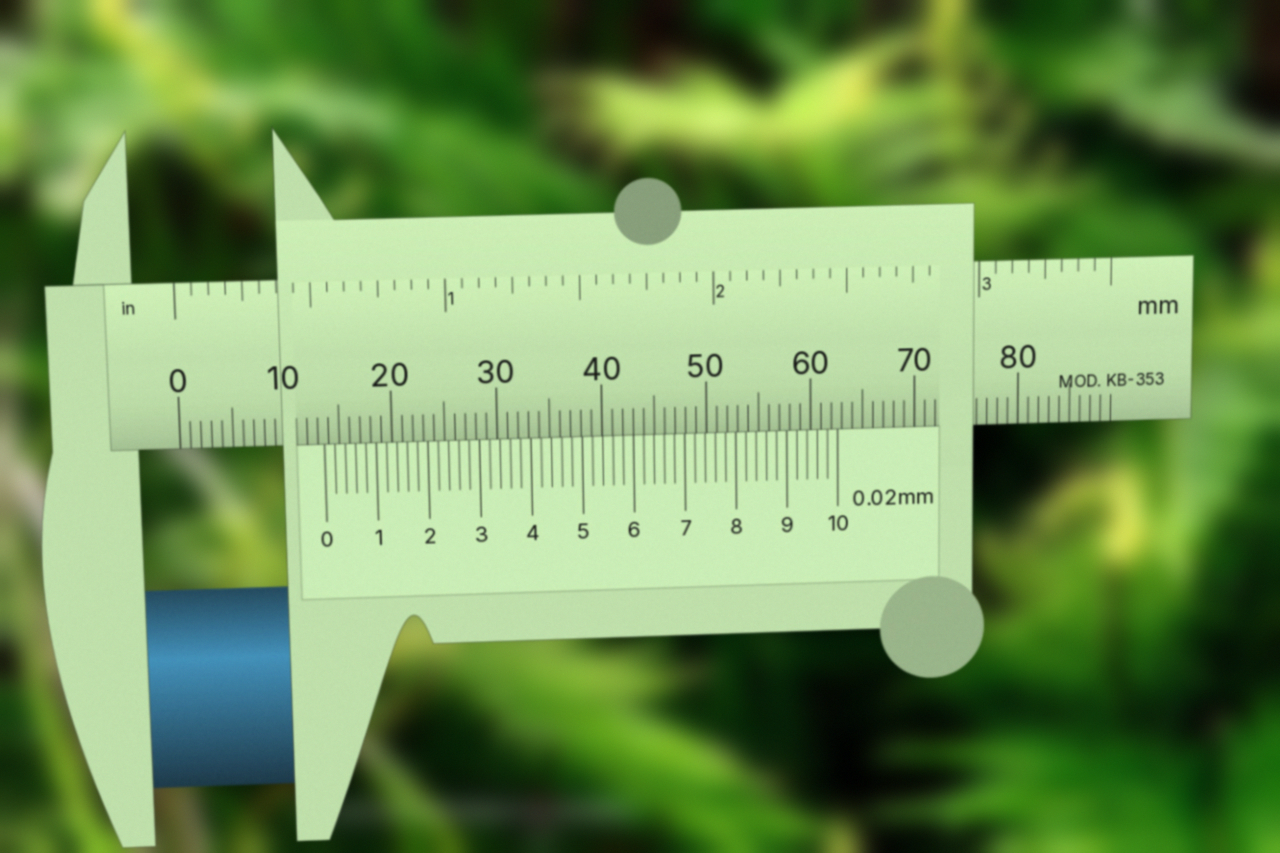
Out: mm 13.6
